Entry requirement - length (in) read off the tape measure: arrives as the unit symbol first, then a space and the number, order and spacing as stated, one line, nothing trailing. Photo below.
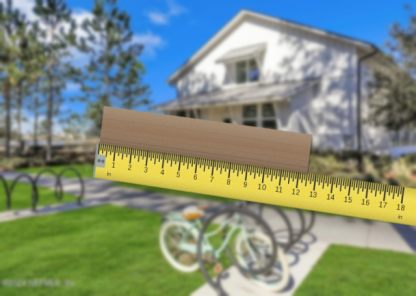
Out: in 12.5
